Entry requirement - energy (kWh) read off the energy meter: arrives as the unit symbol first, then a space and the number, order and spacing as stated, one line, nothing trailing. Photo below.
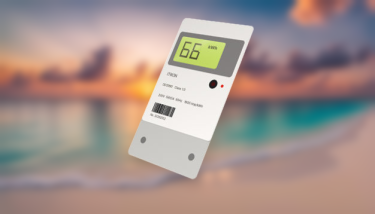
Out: kWh 66
